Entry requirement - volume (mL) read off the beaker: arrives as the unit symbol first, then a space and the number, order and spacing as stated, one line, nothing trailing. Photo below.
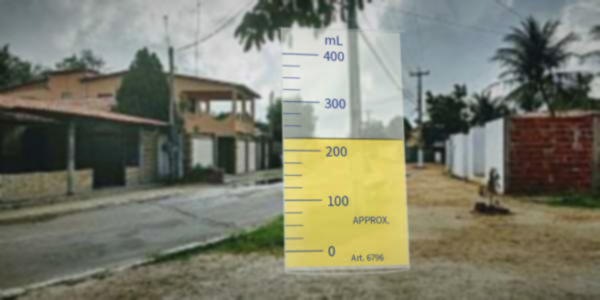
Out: mL 225
